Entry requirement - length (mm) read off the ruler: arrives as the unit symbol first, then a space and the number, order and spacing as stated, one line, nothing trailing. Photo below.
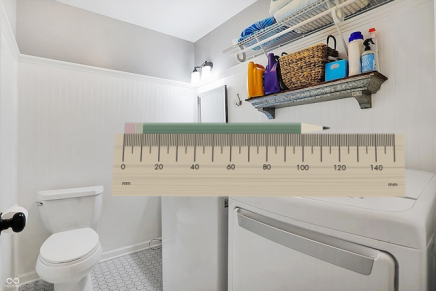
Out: mm 115
